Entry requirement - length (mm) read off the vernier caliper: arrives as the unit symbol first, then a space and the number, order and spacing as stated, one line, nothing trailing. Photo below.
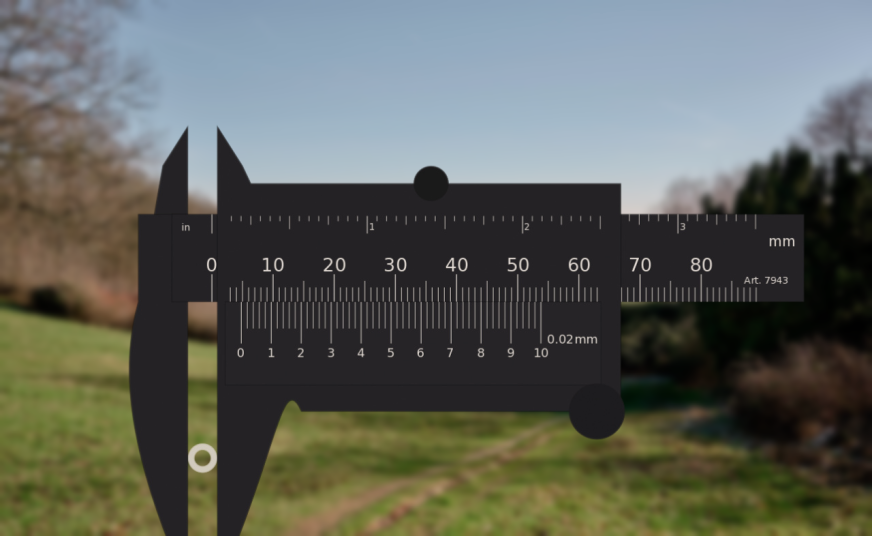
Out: mm 4.8
